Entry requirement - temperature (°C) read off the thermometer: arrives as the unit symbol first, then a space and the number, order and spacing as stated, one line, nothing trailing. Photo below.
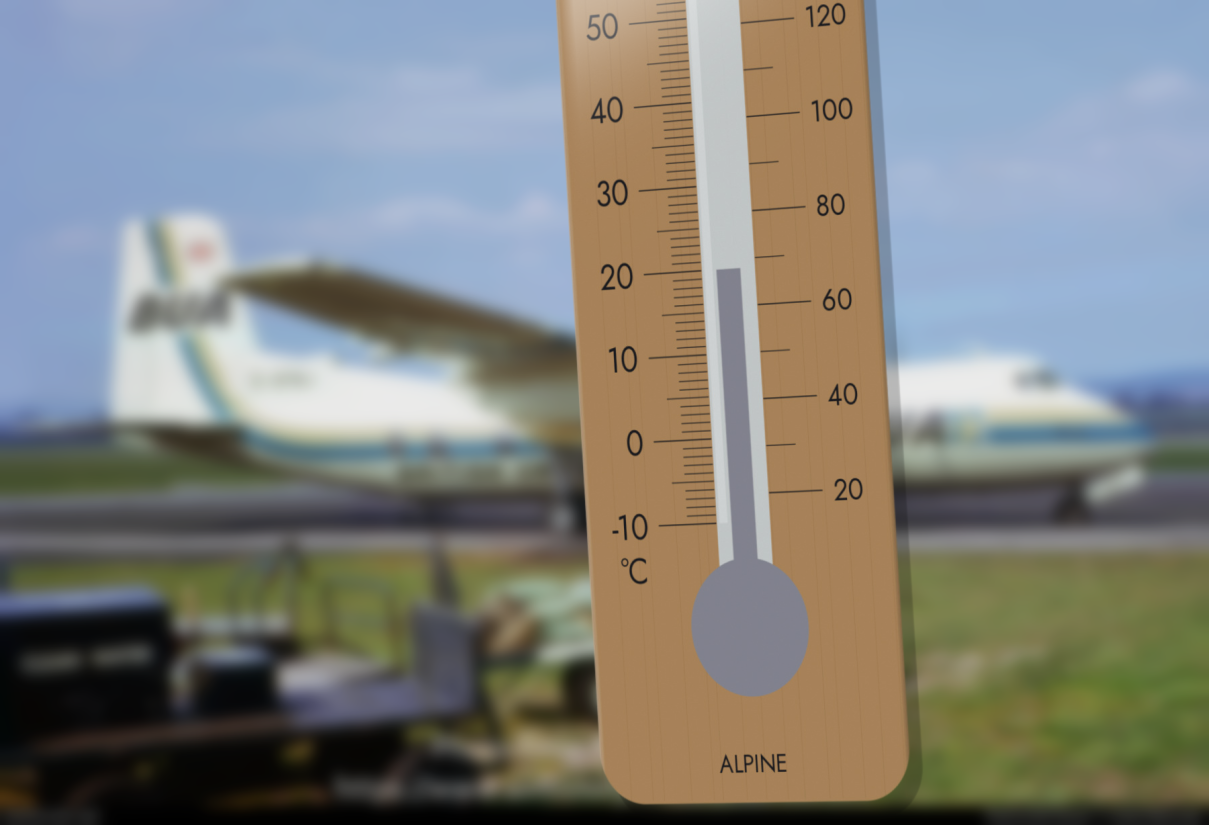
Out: °C 20
